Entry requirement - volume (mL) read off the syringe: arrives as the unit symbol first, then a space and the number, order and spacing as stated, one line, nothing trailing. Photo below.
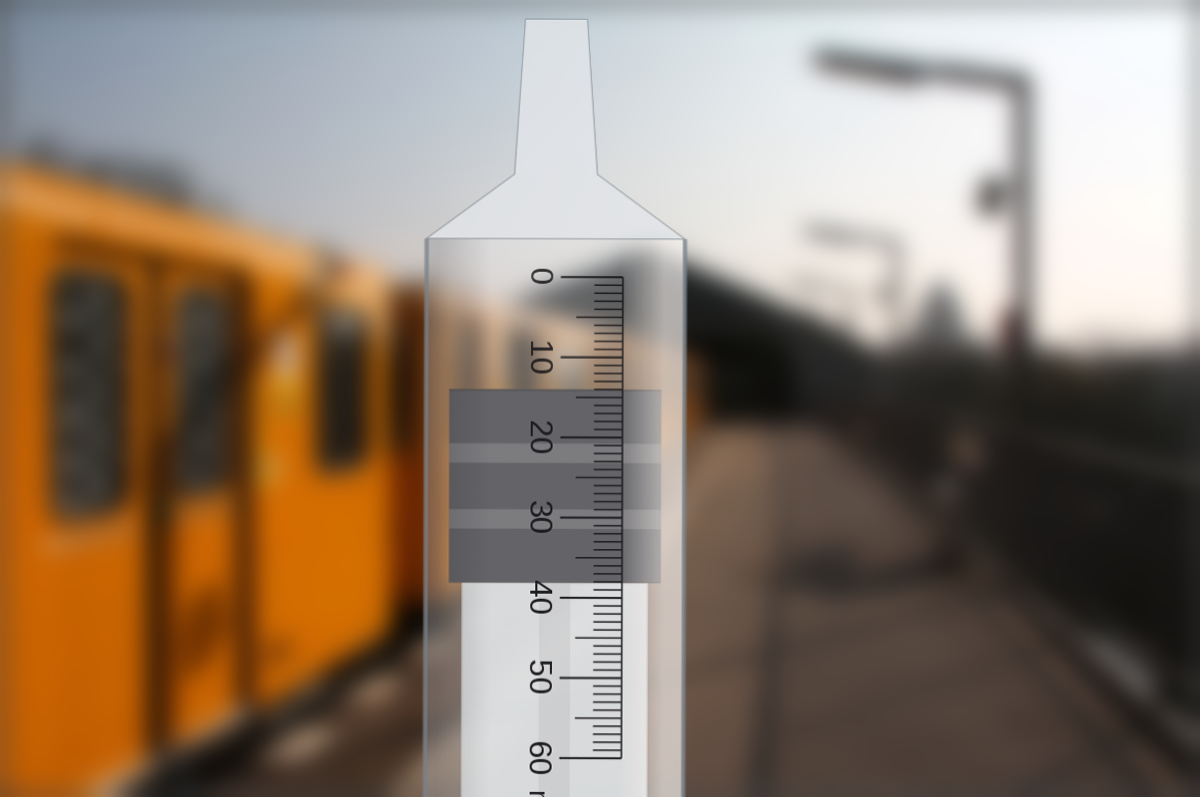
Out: mL 14
